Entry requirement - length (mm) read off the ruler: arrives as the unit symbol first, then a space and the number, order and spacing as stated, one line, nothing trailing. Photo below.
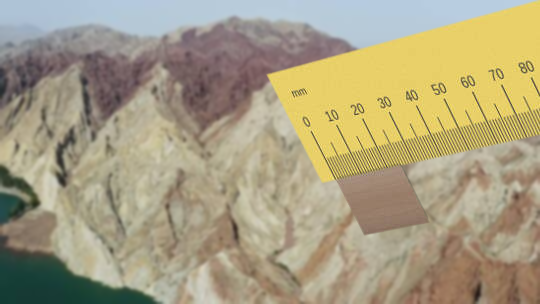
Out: mm 25
